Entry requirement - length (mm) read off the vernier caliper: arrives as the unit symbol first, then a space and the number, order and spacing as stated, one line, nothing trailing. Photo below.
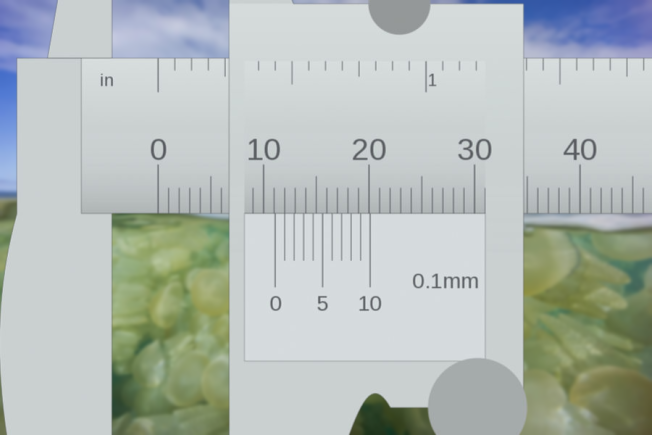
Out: mm 11.1
